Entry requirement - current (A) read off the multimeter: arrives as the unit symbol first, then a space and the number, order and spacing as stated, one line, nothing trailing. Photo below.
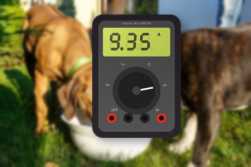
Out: A 9.35
